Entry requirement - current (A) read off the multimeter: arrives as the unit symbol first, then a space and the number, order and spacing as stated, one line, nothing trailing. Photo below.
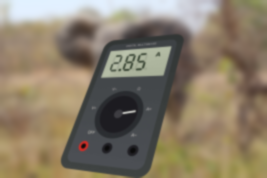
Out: A 2.85
